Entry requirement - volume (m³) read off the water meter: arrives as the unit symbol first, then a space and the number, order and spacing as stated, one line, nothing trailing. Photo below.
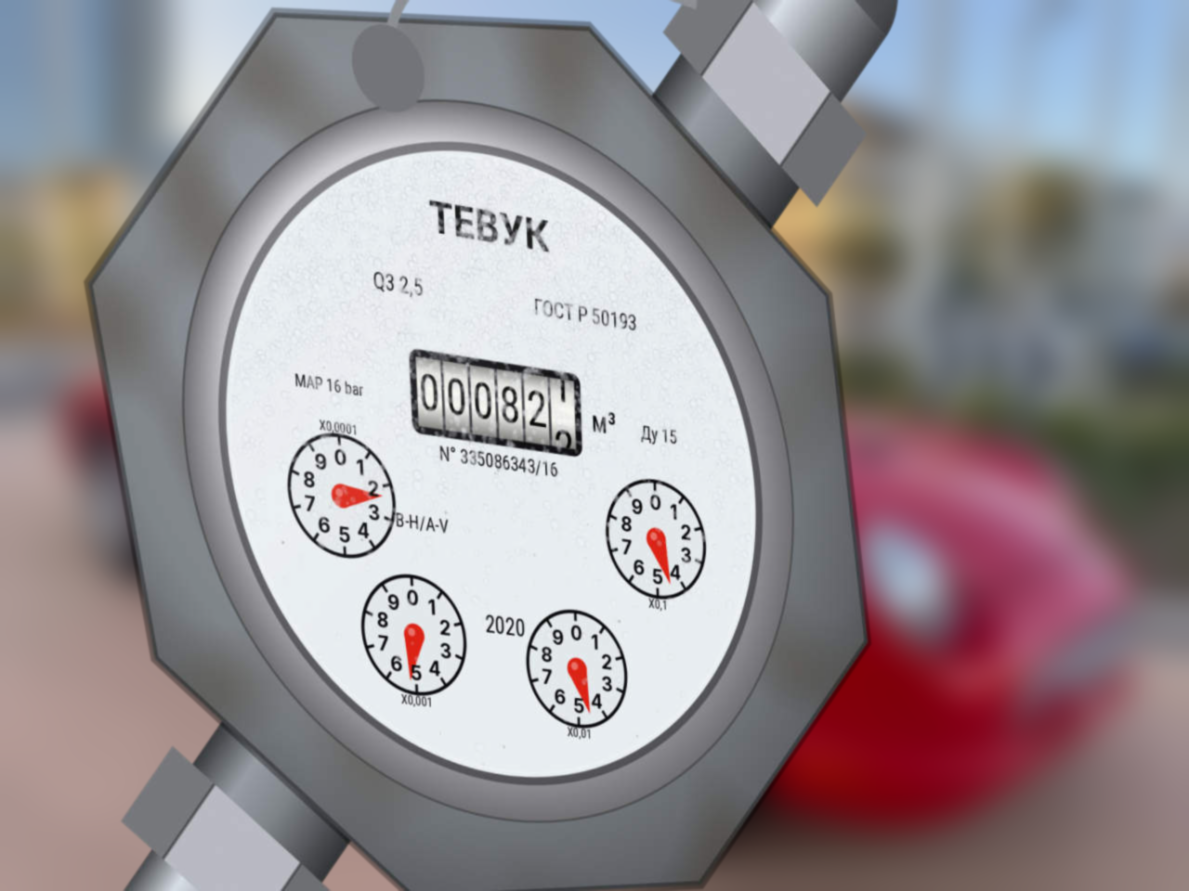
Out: m³ 821.4452
